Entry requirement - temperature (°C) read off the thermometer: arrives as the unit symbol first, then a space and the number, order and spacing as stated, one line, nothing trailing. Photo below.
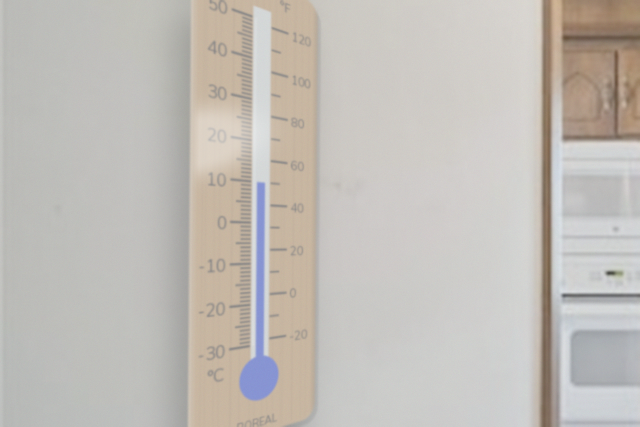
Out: °C 10
